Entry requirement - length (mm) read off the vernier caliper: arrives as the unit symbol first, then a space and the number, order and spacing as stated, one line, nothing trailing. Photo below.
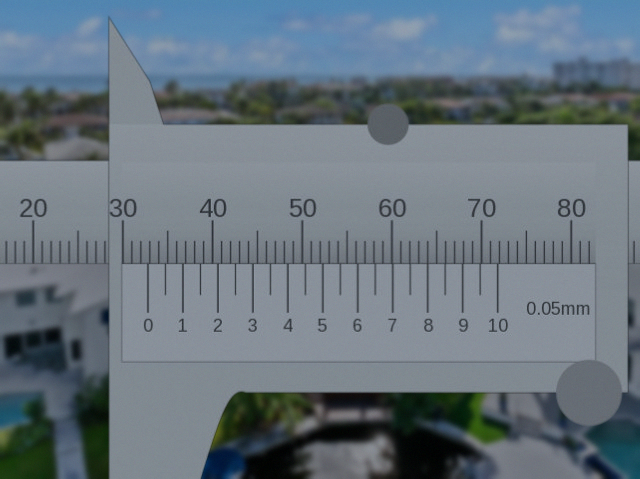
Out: mm 32.8
